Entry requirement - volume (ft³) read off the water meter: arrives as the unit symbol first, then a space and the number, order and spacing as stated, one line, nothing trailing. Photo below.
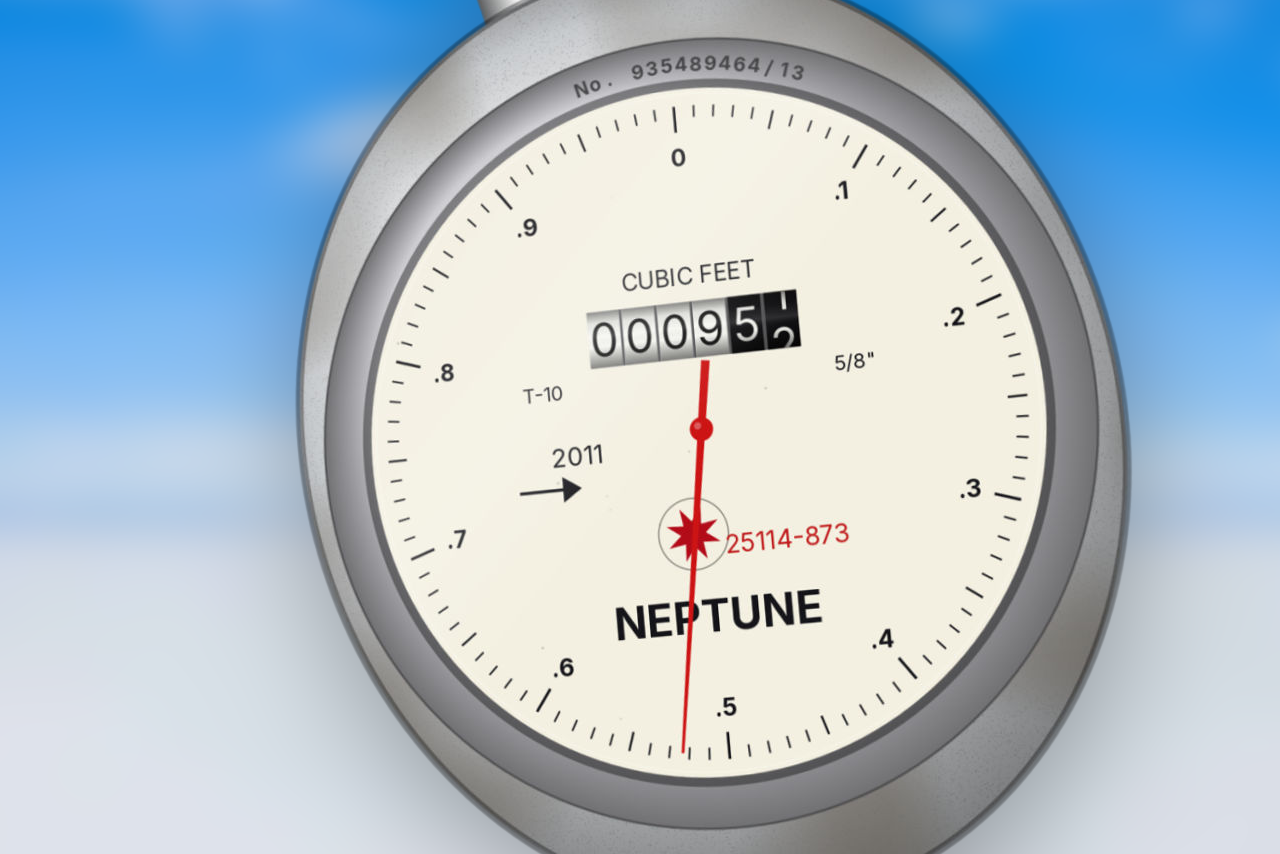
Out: ft³ 951.52
